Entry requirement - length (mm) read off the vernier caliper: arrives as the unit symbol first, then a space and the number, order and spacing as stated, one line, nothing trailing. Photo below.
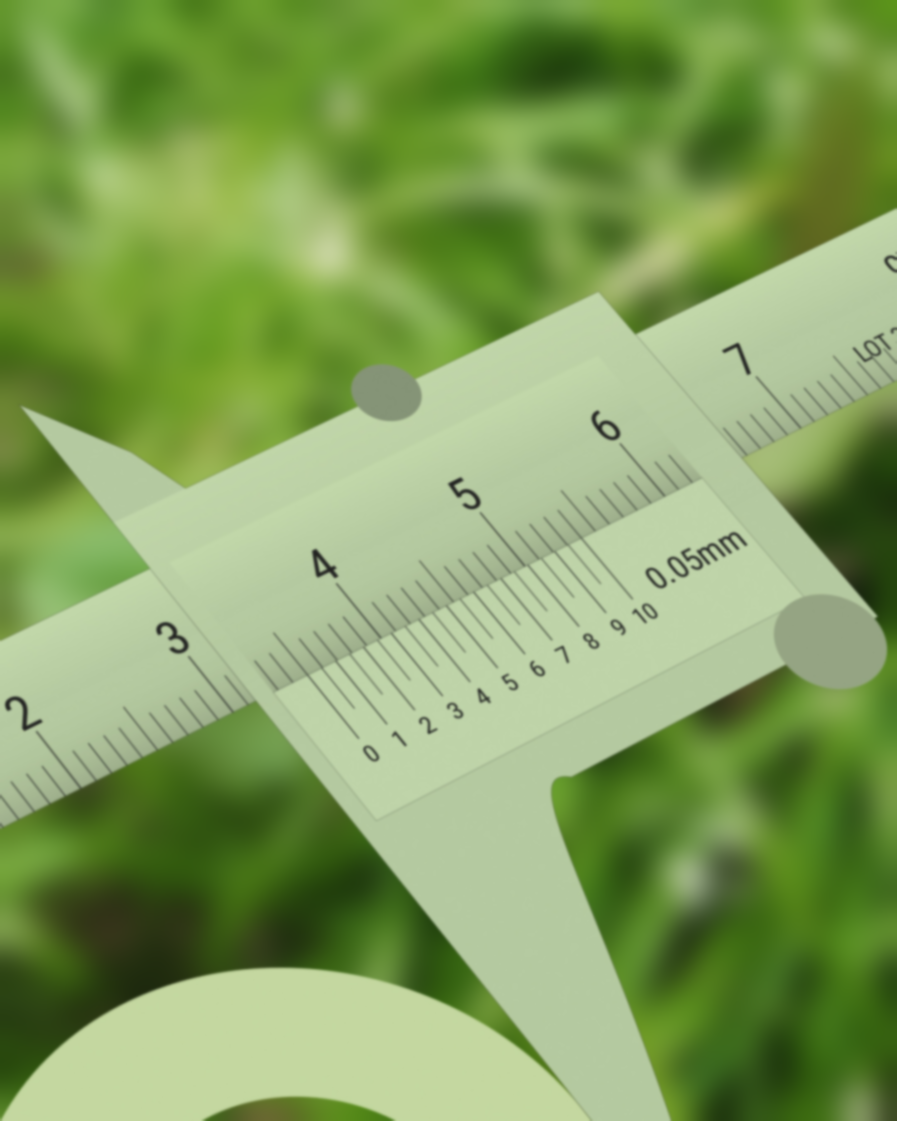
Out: mm 35.0
